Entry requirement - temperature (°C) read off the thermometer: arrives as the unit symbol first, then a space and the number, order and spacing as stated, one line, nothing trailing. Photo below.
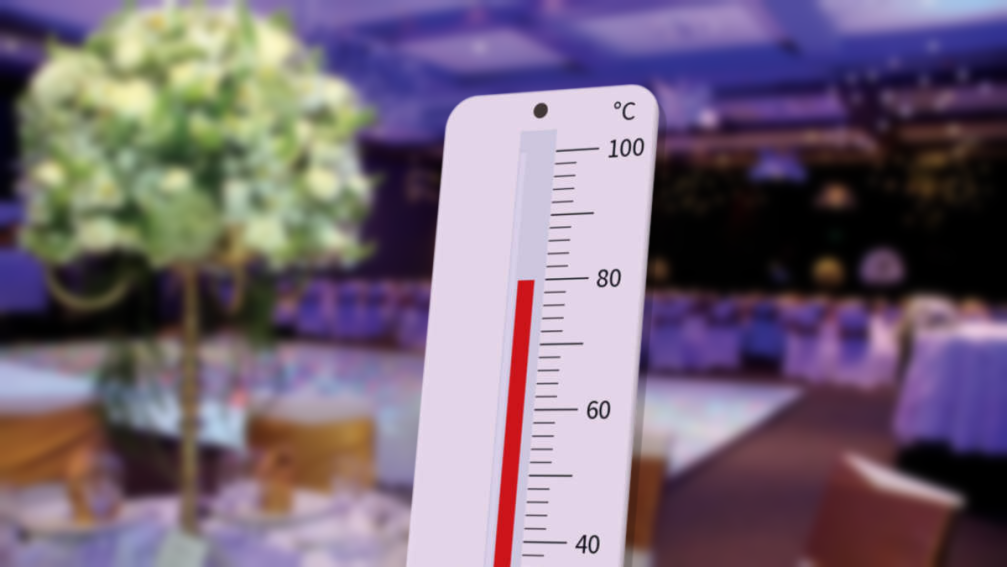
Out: °C 80
